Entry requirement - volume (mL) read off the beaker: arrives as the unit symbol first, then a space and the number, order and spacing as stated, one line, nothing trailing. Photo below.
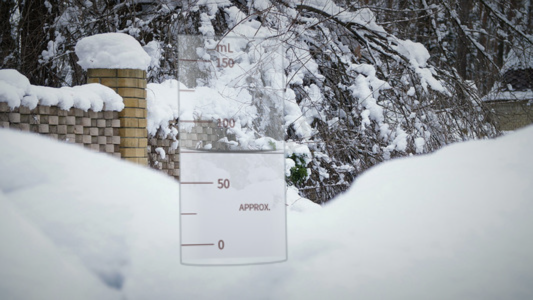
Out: mL 75
